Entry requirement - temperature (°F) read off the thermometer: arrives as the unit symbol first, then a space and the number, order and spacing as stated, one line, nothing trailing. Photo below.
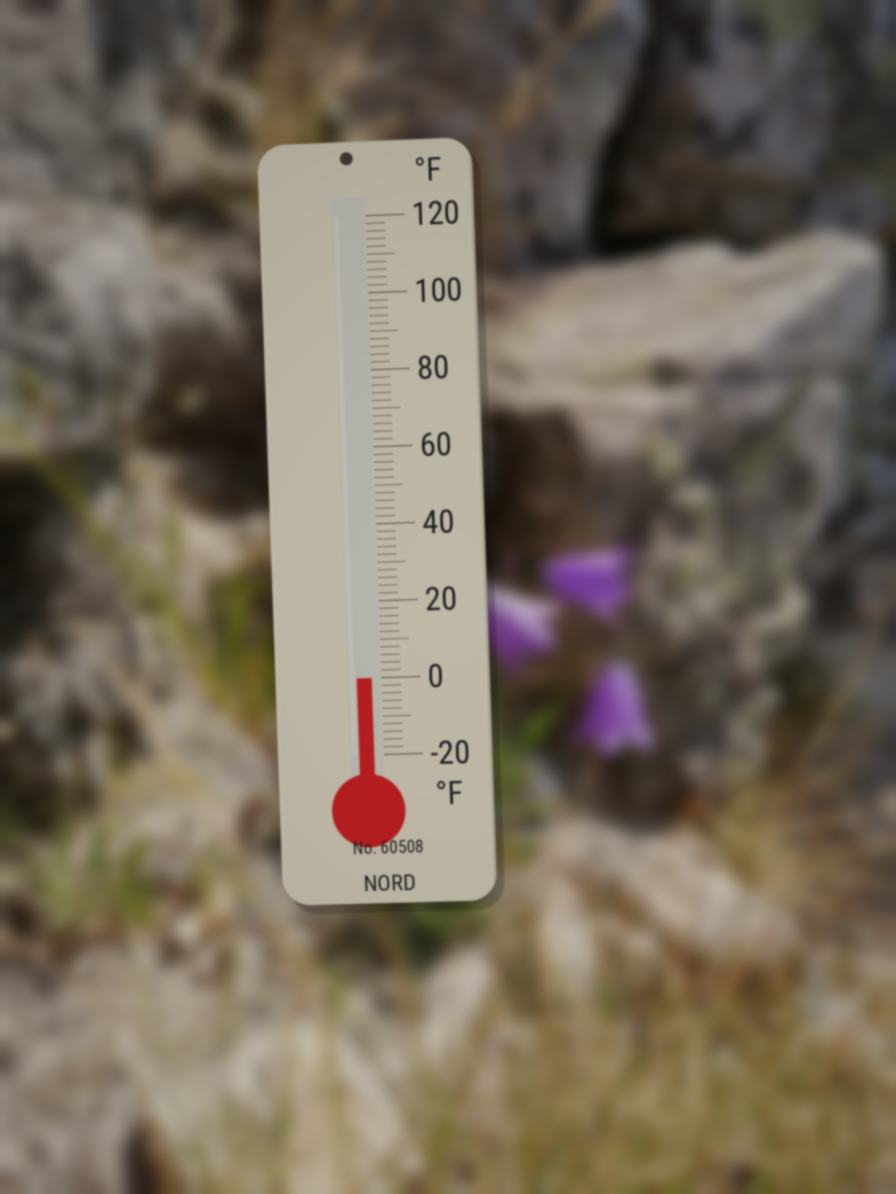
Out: °F 0
